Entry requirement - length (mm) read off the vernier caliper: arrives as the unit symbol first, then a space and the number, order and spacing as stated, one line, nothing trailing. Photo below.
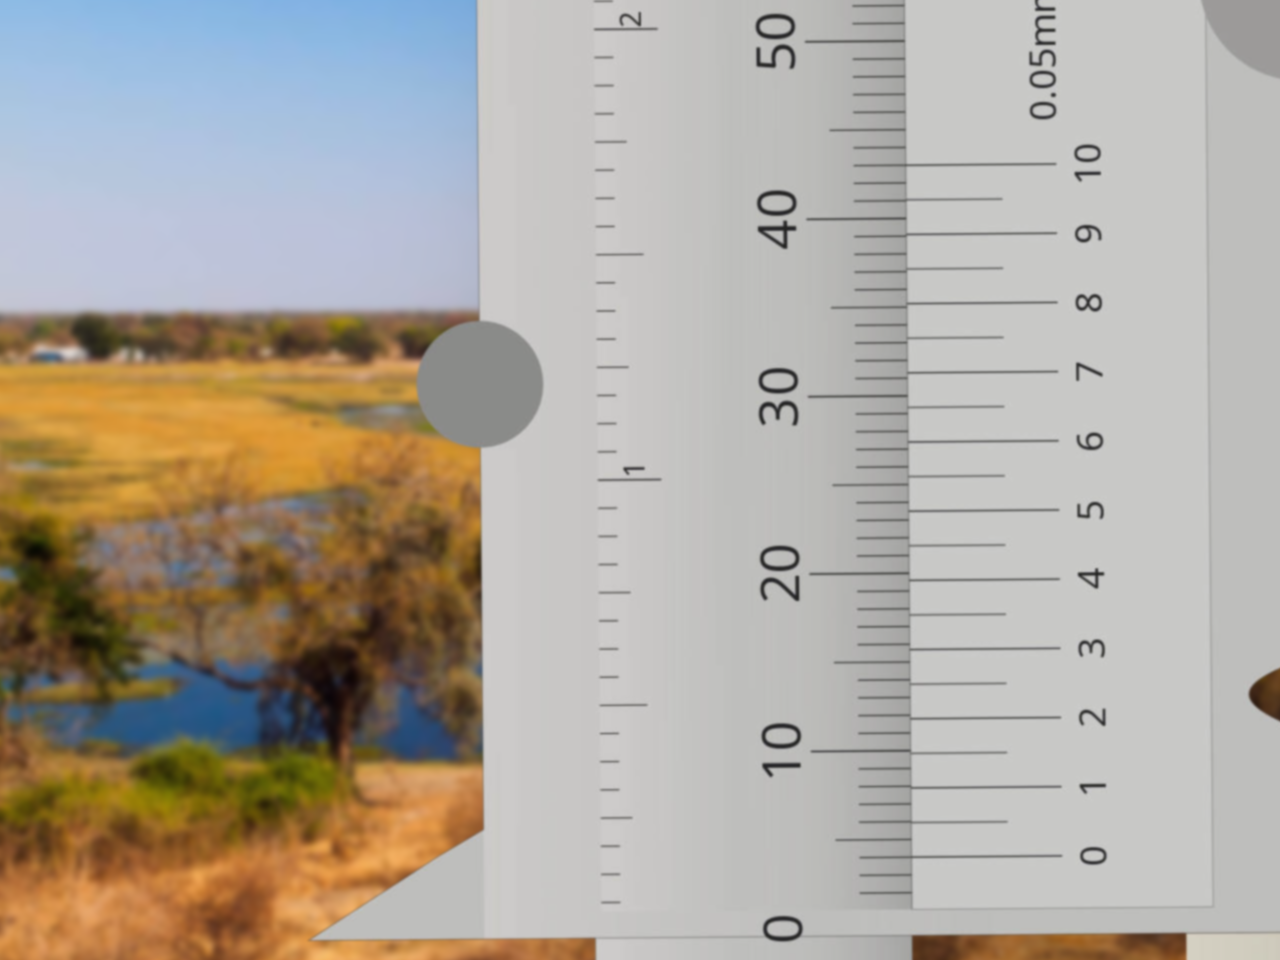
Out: mm 4.0
